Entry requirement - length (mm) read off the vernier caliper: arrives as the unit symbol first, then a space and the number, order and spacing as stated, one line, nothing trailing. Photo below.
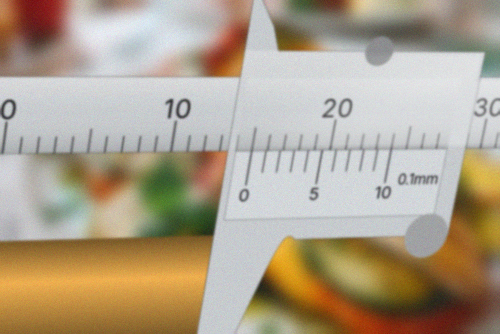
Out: mm 15.0
